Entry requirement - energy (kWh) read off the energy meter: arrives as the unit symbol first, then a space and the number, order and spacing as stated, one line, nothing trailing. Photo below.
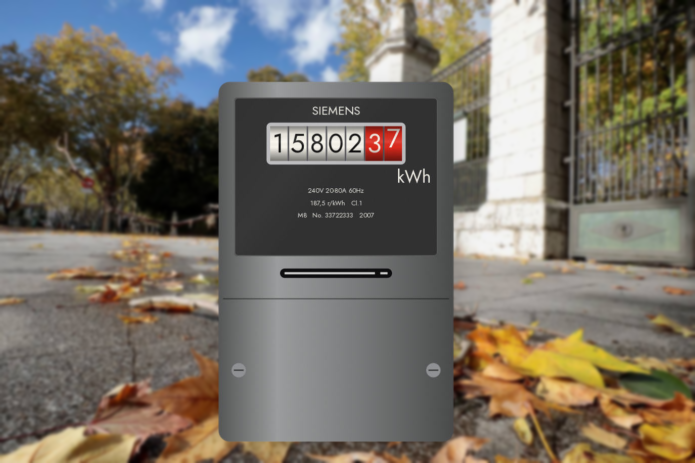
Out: kWh 15802.37
